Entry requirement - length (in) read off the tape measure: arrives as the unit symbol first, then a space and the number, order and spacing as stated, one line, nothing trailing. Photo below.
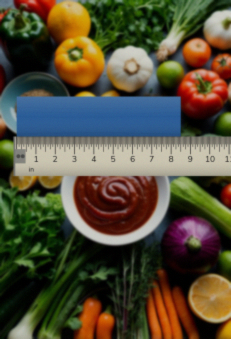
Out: in 8.5
